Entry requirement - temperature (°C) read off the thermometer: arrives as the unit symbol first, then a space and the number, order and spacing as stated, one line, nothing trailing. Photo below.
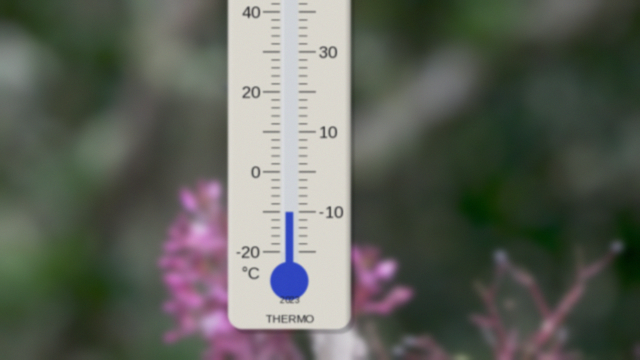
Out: °C -10
